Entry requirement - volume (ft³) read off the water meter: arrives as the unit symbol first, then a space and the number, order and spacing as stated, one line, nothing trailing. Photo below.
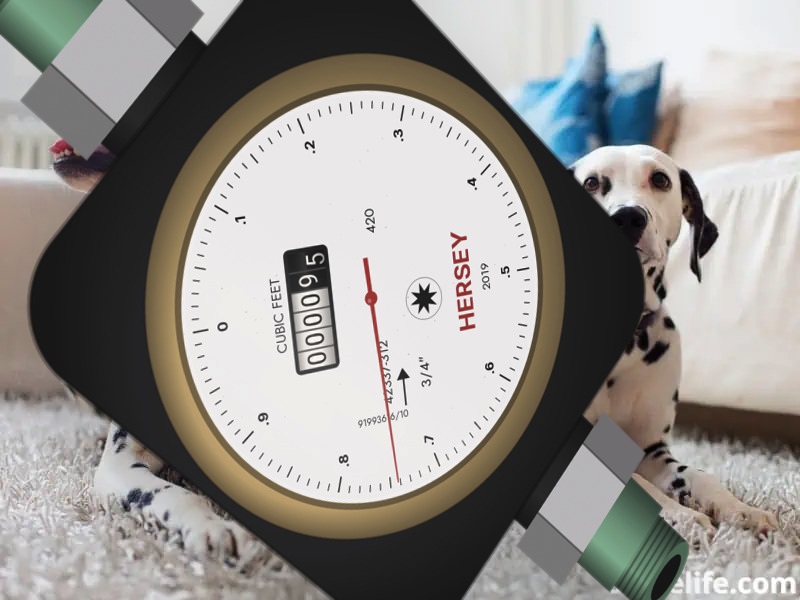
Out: ft³ 94.74
